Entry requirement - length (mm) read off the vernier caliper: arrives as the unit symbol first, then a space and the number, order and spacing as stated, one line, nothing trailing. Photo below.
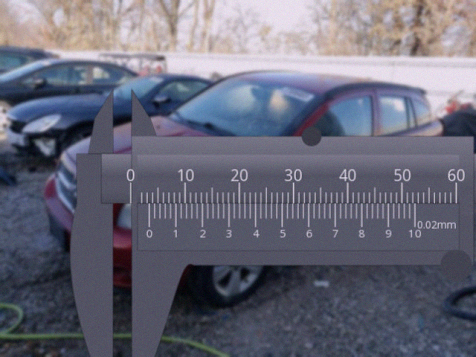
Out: mm 3.4
